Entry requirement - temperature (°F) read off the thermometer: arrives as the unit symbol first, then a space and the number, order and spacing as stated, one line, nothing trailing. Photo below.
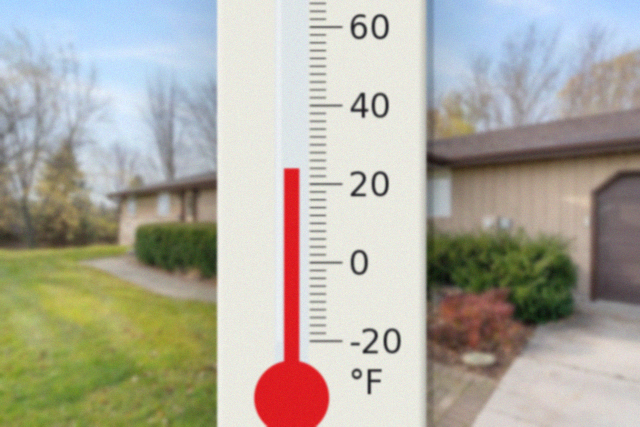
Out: °F 24
